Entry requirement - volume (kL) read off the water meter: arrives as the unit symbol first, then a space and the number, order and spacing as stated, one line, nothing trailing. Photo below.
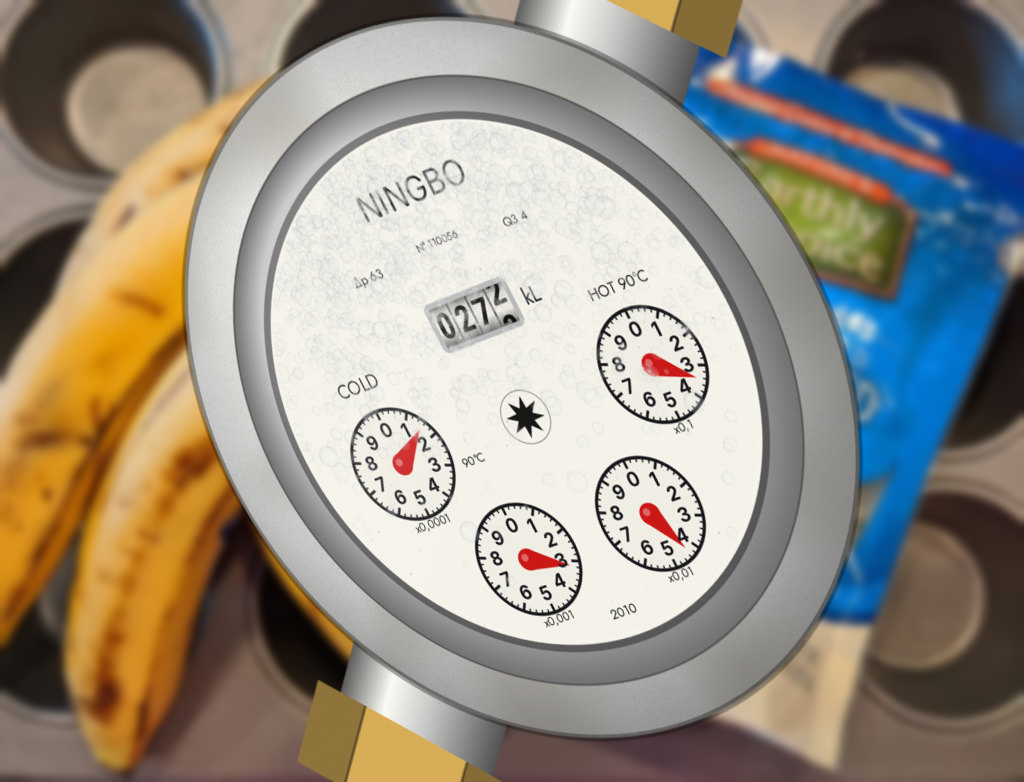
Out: kL 272.3431
